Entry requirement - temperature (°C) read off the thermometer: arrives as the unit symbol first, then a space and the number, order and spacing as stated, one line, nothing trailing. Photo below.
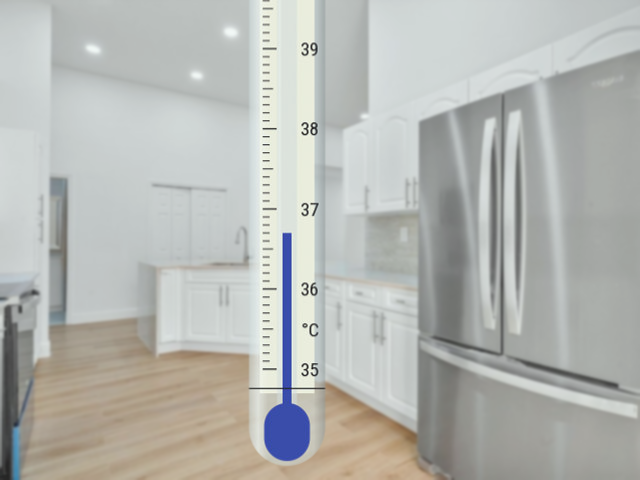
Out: °C 36.7
